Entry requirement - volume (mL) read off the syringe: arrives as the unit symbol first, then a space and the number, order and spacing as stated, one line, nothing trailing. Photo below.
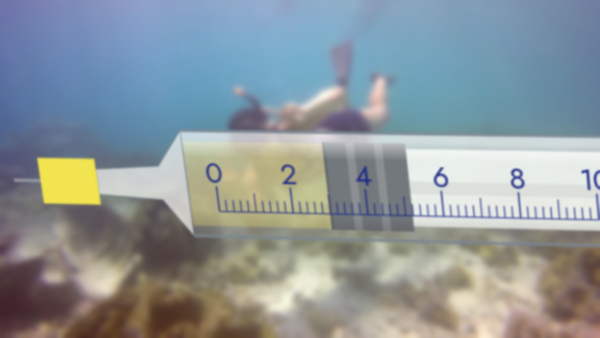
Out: mL 3
